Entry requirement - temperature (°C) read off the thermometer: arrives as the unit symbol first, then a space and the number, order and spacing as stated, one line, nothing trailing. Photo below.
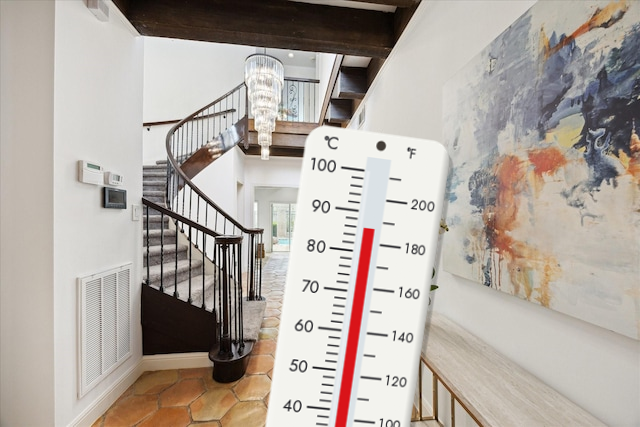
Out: °C 86
